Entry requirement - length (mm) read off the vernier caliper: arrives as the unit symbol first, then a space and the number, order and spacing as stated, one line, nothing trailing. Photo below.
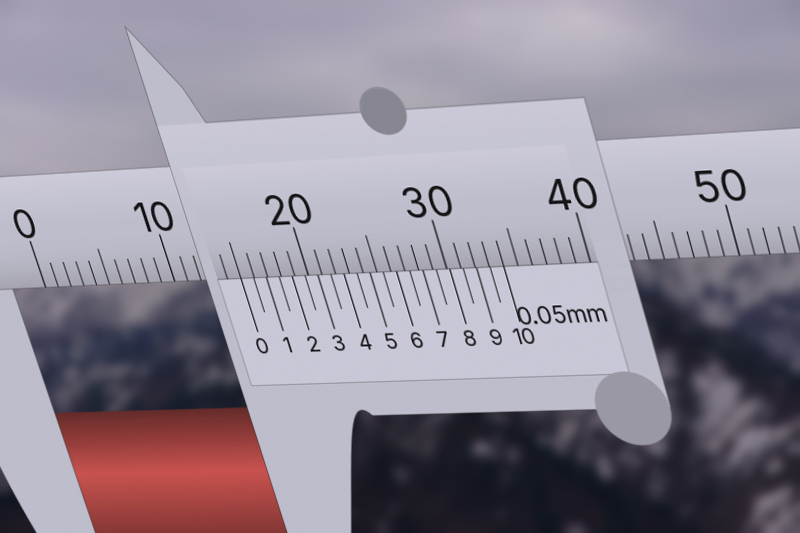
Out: mm 15.0
